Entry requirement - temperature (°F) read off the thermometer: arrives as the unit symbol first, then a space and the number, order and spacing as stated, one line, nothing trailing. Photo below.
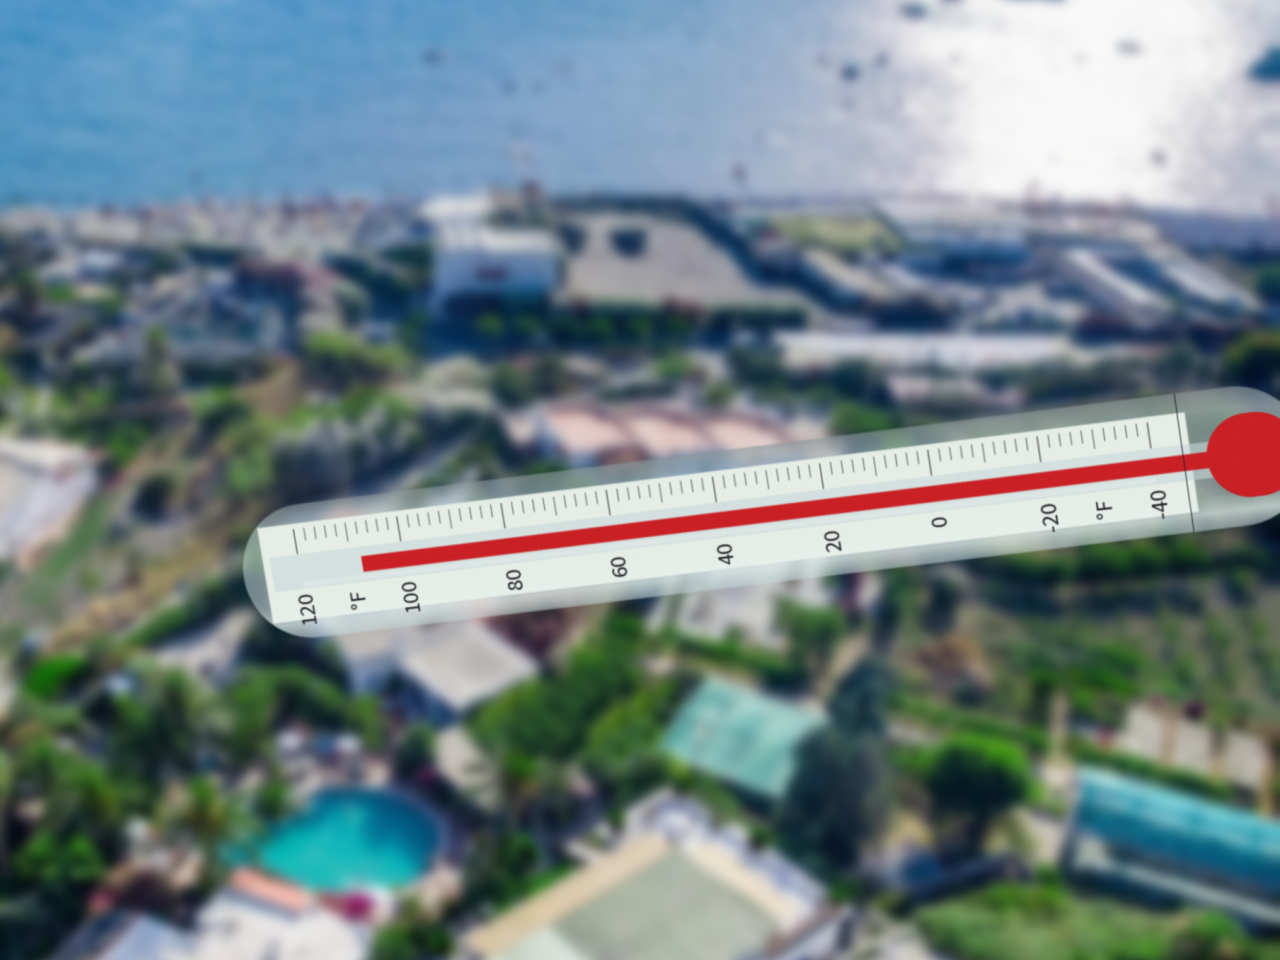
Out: °F 108
